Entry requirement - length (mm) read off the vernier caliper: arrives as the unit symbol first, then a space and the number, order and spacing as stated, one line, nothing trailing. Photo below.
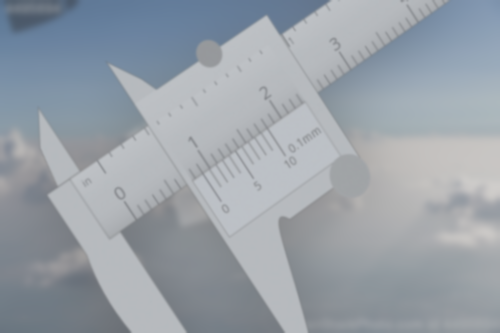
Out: mm 9.0
